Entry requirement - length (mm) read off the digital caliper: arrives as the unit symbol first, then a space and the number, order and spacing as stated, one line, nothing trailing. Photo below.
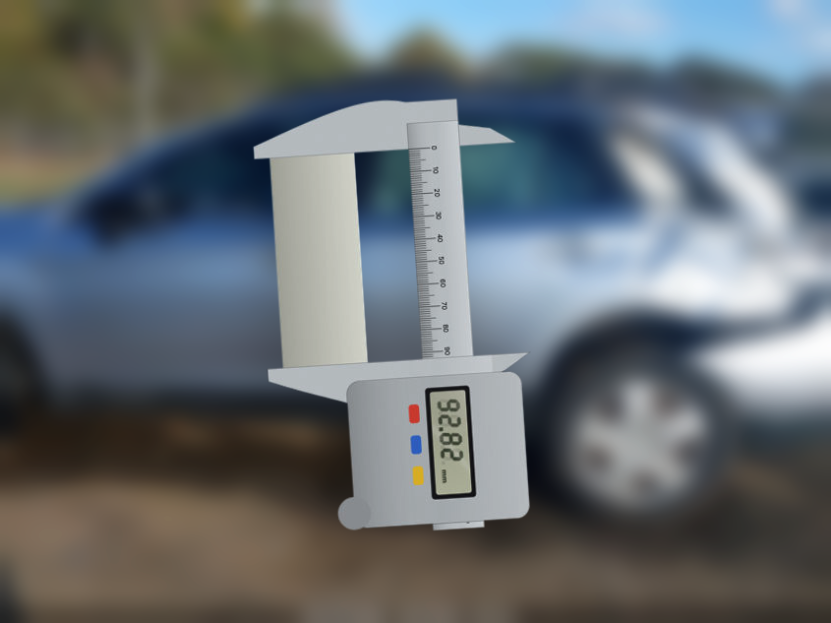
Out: mm 92.82
